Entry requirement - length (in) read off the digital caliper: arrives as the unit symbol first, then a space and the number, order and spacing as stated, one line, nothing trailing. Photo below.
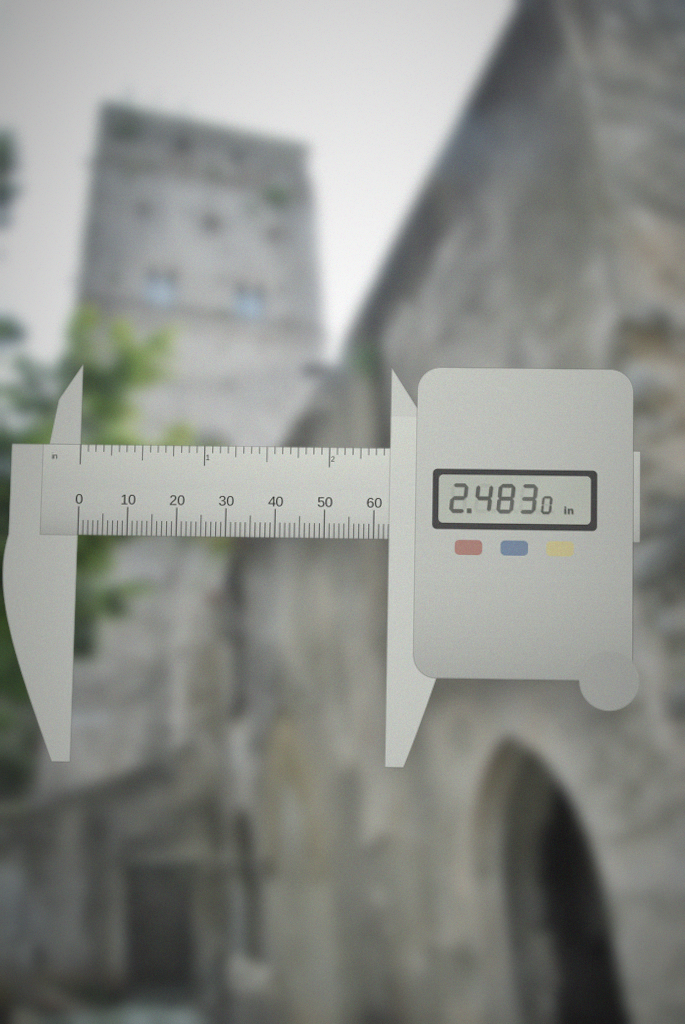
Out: in 2.4830
